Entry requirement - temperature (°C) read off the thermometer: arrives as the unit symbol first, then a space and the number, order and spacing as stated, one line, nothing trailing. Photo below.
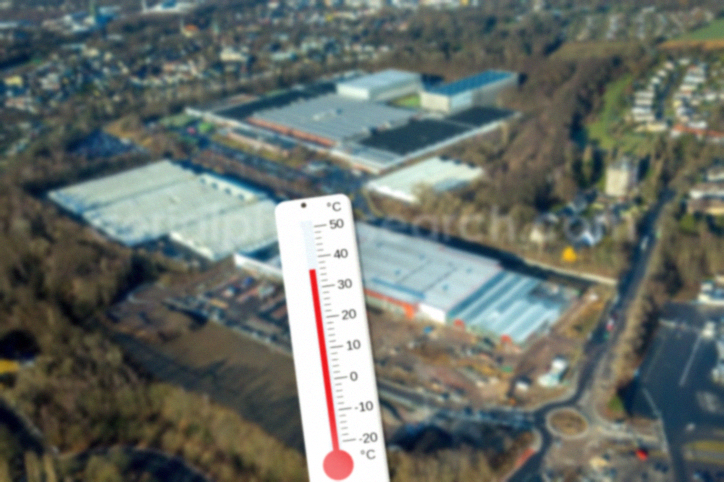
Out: °C 36
